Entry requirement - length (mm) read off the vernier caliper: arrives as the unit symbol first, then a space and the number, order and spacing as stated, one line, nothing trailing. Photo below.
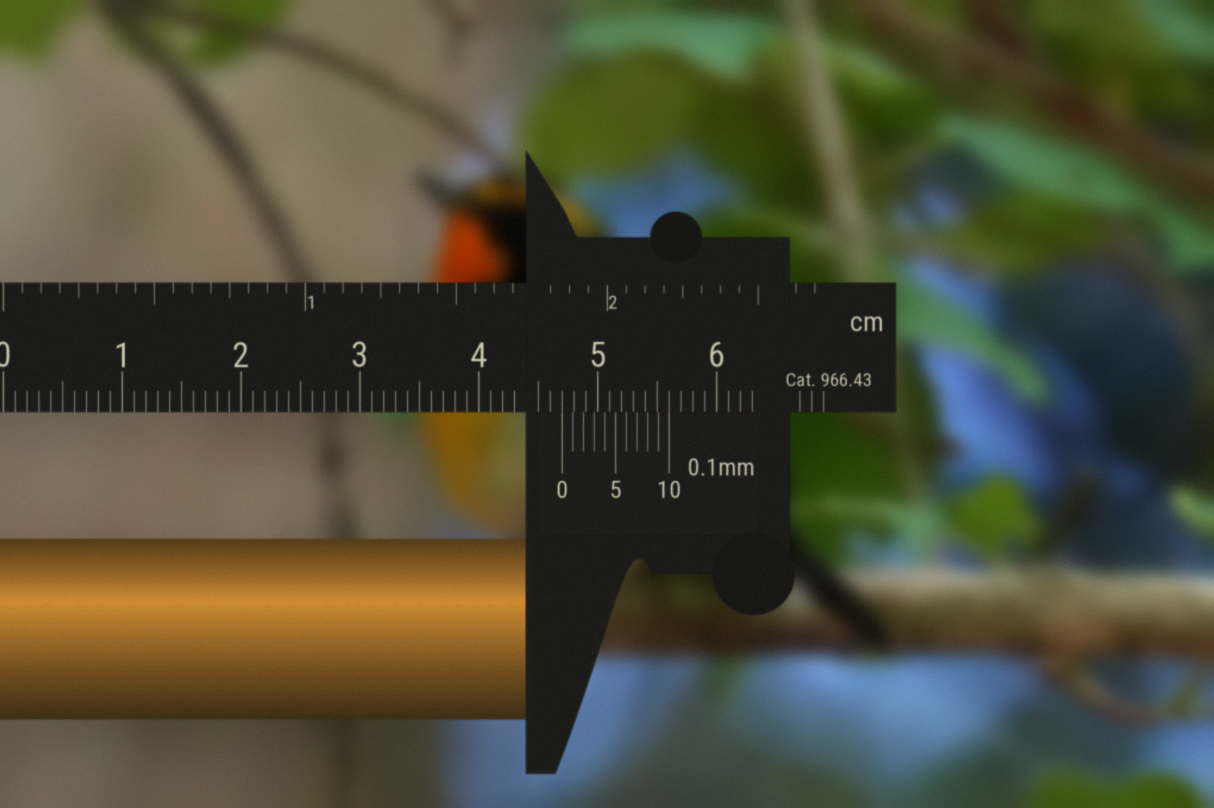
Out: mm 47.0
